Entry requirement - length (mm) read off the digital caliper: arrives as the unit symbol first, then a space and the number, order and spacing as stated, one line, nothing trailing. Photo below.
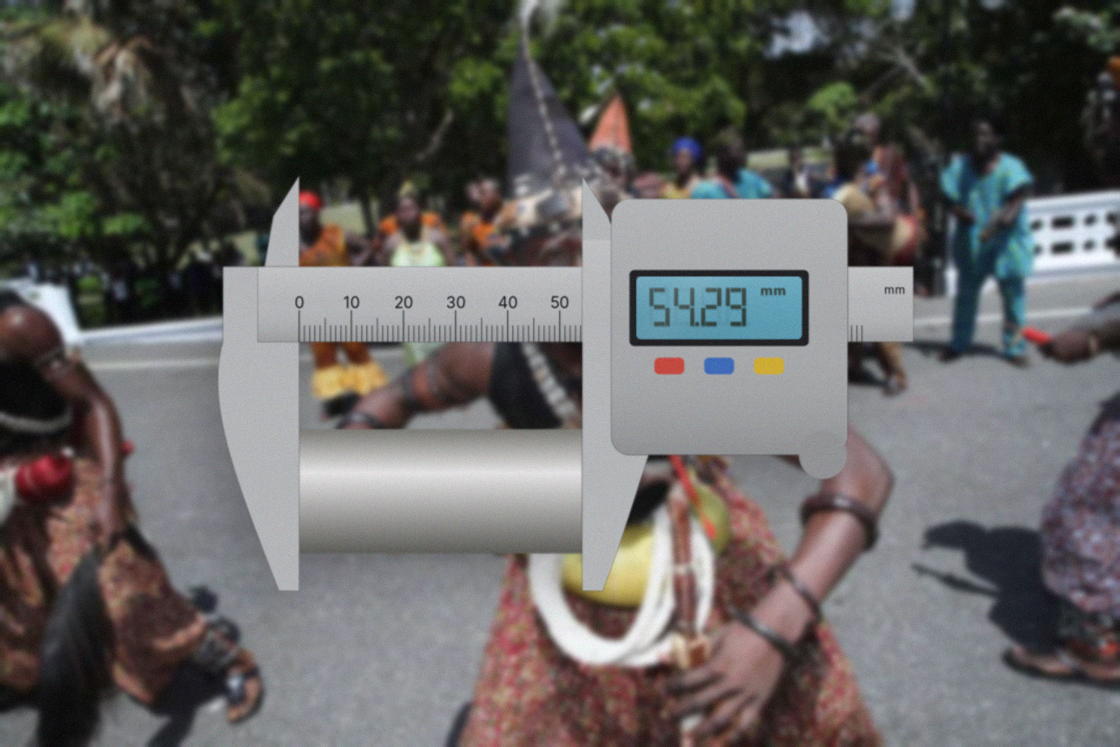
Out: mm 54.29
